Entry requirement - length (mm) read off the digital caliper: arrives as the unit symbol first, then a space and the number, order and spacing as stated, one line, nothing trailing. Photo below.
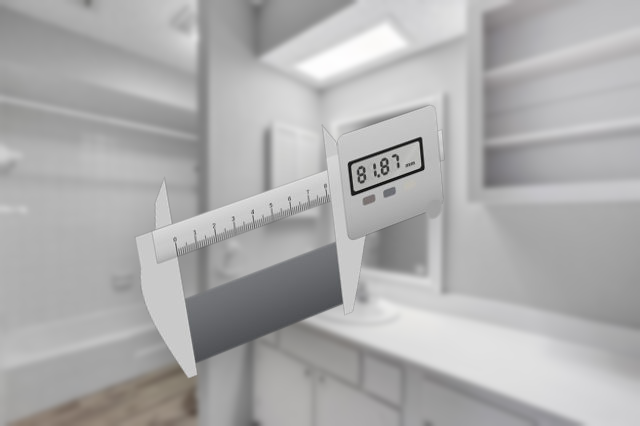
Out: mm 81.87
